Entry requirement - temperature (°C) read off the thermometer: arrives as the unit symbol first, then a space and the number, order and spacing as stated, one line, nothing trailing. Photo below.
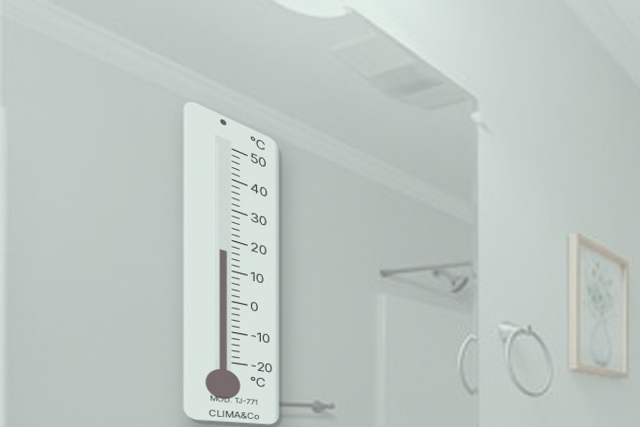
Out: °C 16
